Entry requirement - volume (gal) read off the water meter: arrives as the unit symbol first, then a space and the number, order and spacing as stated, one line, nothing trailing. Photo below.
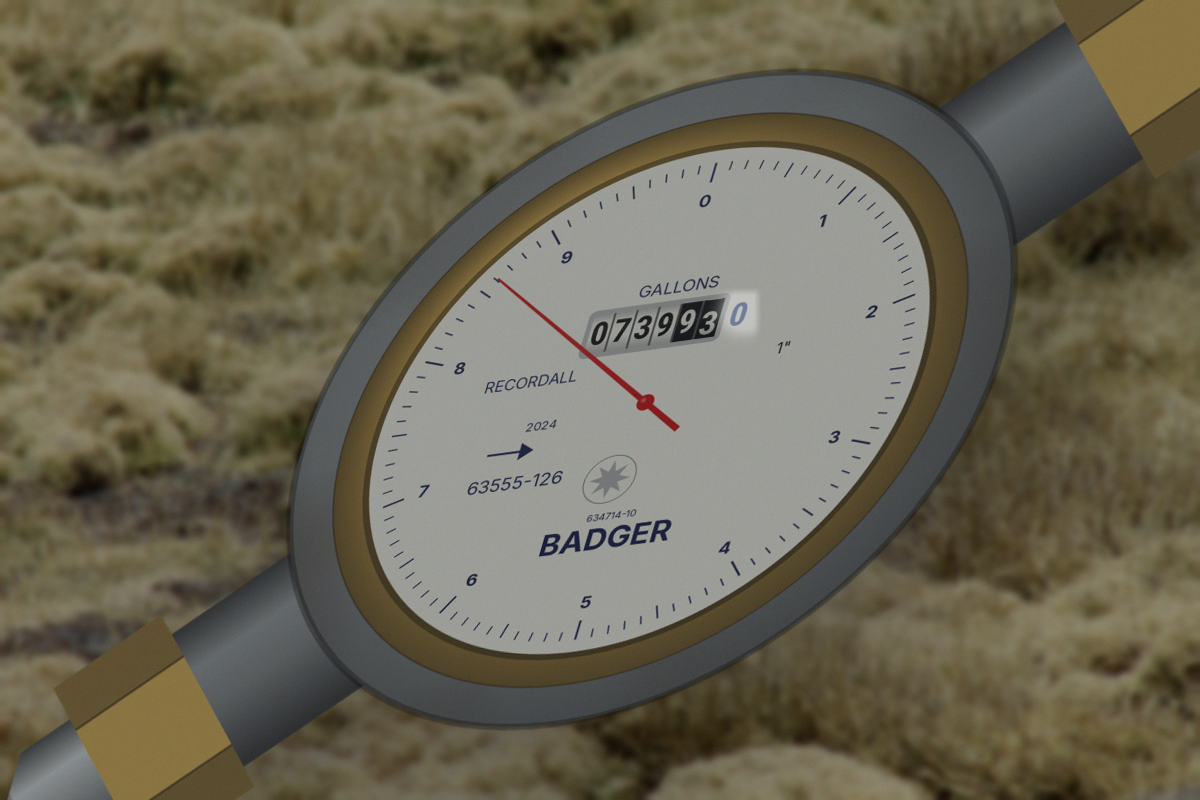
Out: gal 739928.6
